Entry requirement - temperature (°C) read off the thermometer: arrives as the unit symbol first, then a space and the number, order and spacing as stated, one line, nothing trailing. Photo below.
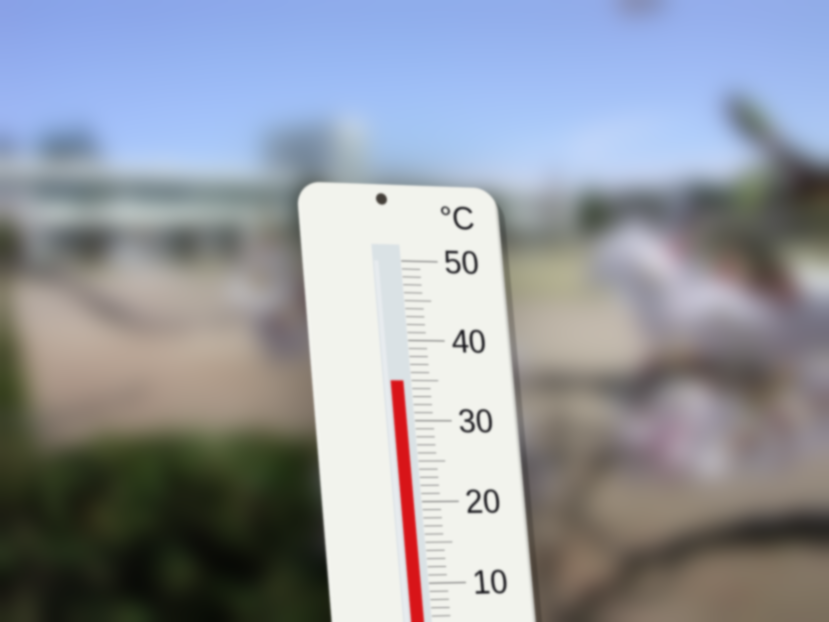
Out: °C 35
